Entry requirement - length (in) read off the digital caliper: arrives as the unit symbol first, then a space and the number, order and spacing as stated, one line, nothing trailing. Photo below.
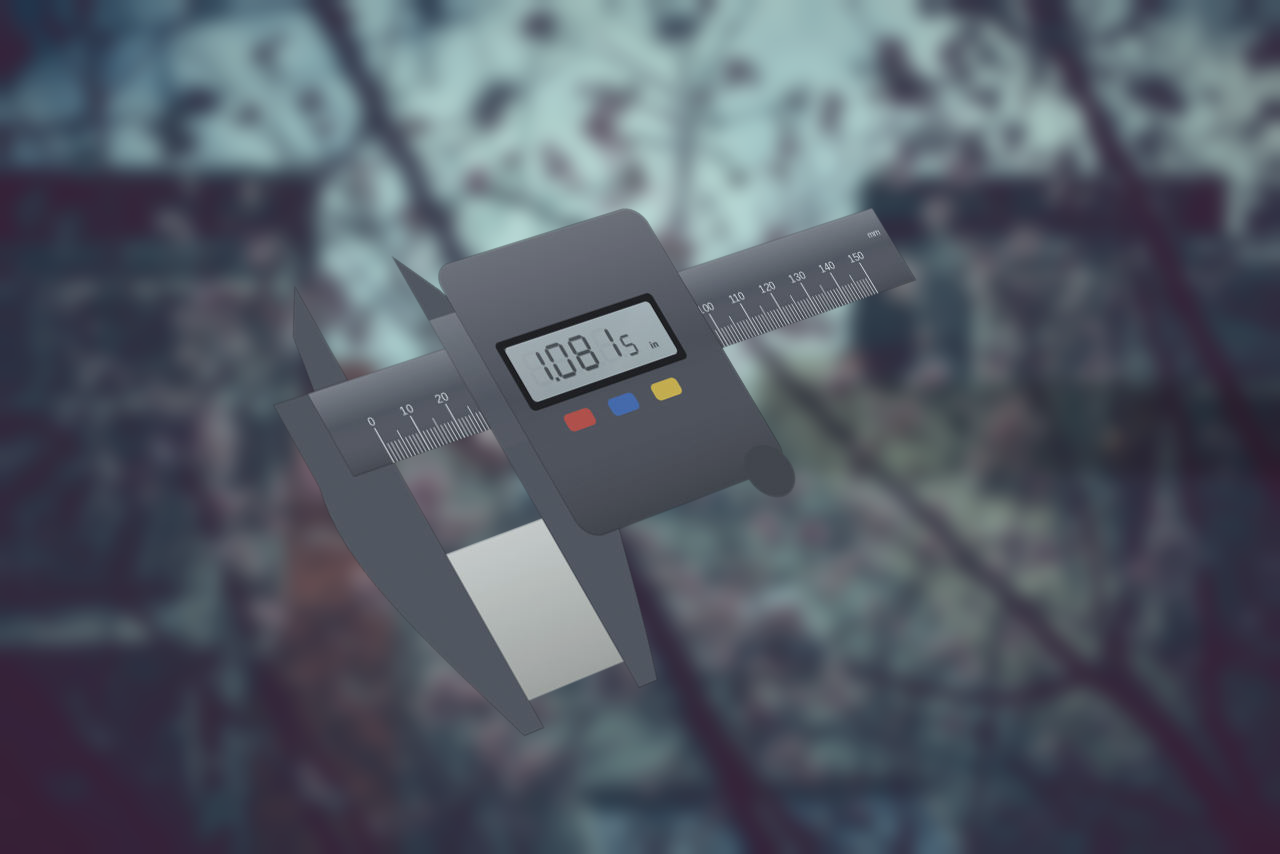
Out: in 1.0815
